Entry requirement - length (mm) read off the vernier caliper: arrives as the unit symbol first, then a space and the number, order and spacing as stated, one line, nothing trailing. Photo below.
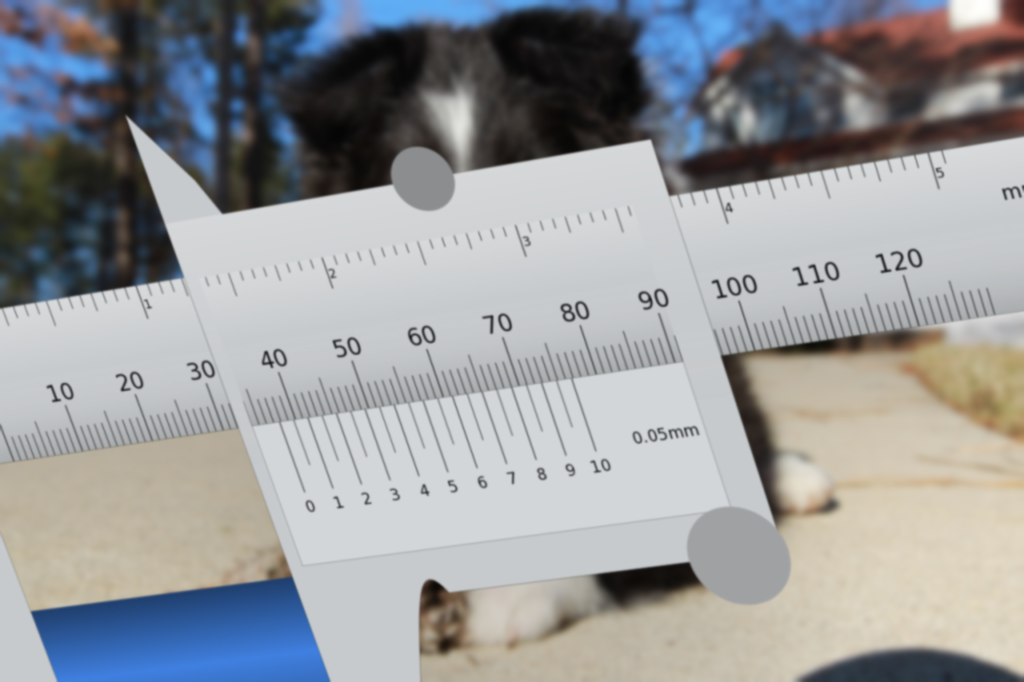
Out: mm 37.8
